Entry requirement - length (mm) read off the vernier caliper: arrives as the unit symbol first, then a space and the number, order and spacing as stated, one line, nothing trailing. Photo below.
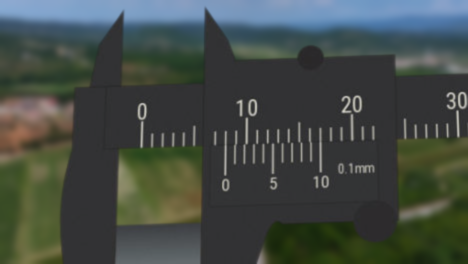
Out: mm 8.0
